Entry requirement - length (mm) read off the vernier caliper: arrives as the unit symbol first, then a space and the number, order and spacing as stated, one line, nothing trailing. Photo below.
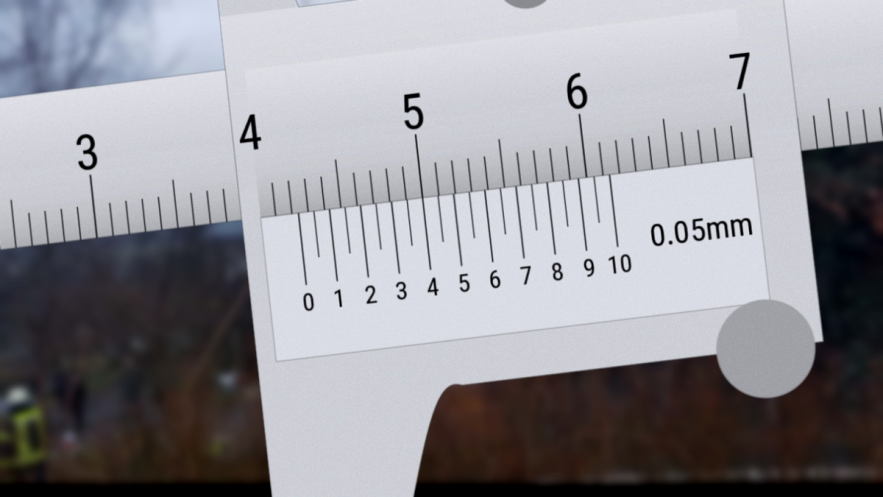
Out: mm 42.4
